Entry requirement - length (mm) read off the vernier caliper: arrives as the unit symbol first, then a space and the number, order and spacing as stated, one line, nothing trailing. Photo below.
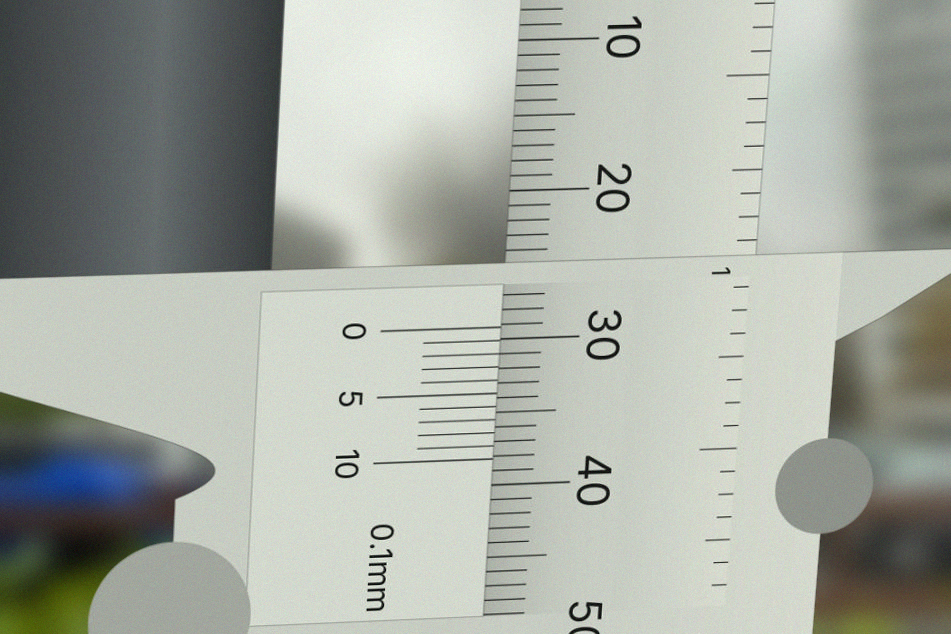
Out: mm 29.2
